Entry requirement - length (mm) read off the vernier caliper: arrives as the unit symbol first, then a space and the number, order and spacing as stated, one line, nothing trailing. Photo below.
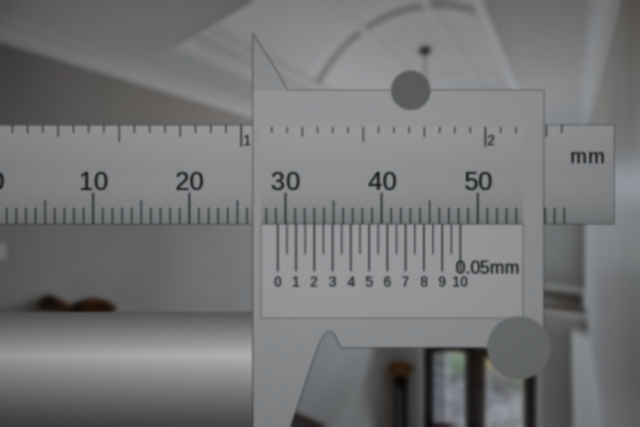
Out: mm 29.2
